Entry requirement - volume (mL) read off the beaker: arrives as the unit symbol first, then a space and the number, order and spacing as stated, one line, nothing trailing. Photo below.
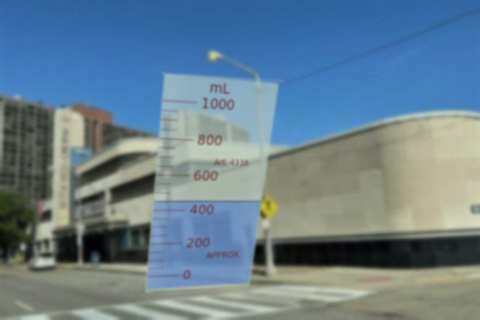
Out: mL 450
